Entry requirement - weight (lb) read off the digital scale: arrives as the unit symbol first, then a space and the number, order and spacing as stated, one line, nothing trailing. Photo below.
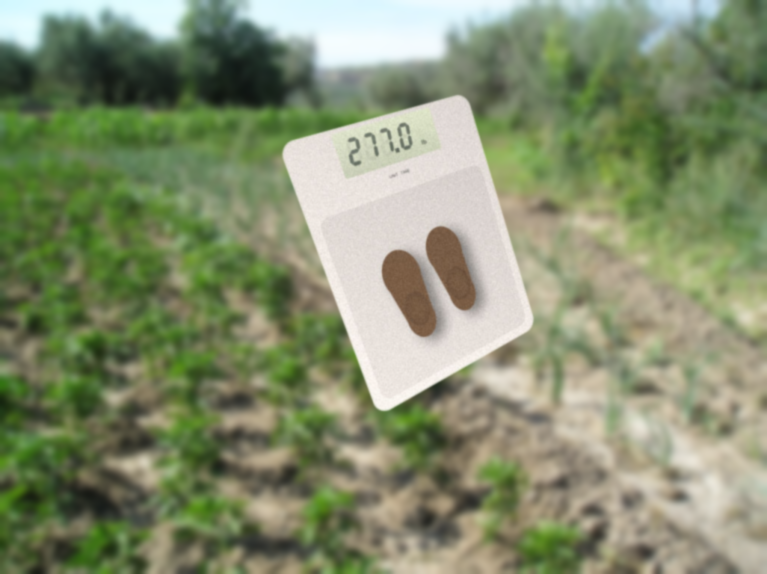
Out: lb 277.0
